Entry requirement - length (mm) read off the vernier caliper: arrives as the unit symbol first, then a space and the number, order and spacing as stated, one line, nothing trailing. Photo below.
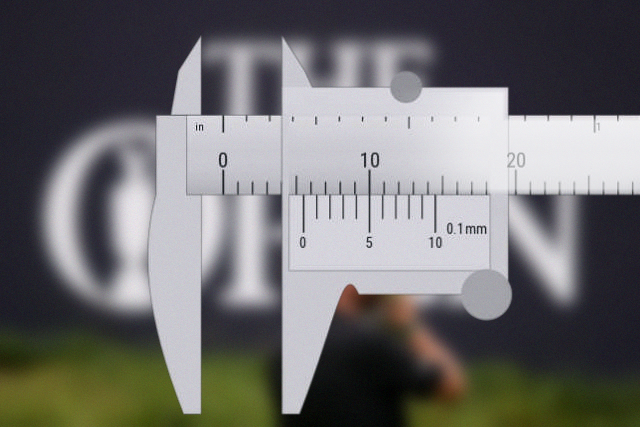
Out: mm 5.5
